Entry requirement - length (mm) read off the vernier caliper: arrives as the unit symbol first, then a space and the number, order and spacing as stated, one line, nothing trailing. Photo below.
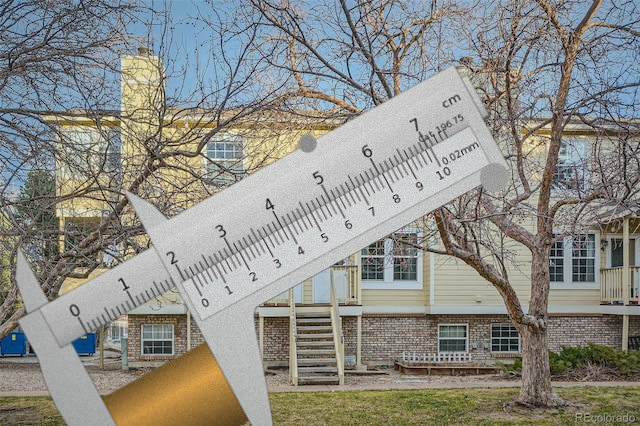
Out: mm 21.4
